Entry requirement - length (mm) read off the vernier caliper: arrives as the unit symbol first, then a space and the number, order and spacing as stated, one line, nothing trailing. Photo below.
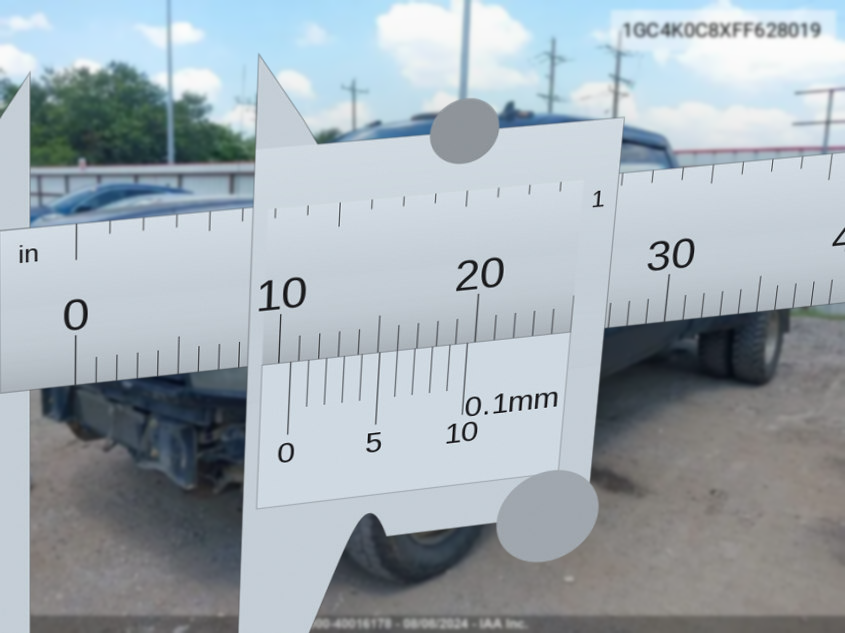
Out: mm 10.6
